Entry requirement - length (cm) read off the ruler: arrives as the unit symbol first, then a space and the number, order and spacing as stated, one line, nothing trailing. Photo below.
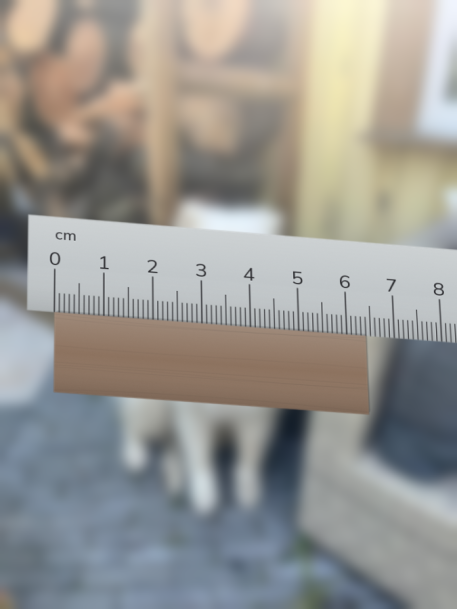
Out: cm 6.4
